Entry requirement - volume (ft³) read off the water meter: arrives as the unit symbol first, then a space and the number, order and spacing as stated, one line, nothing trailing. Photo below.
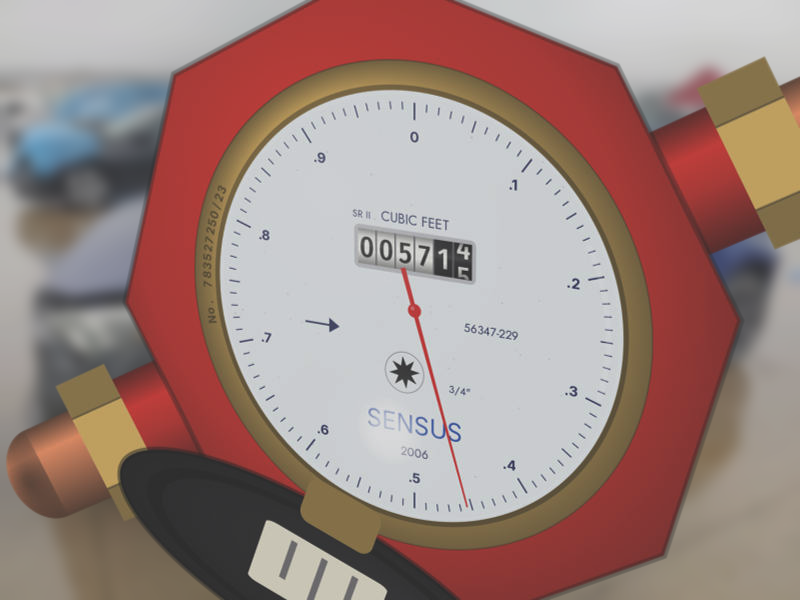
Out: ft³ 5714.45
